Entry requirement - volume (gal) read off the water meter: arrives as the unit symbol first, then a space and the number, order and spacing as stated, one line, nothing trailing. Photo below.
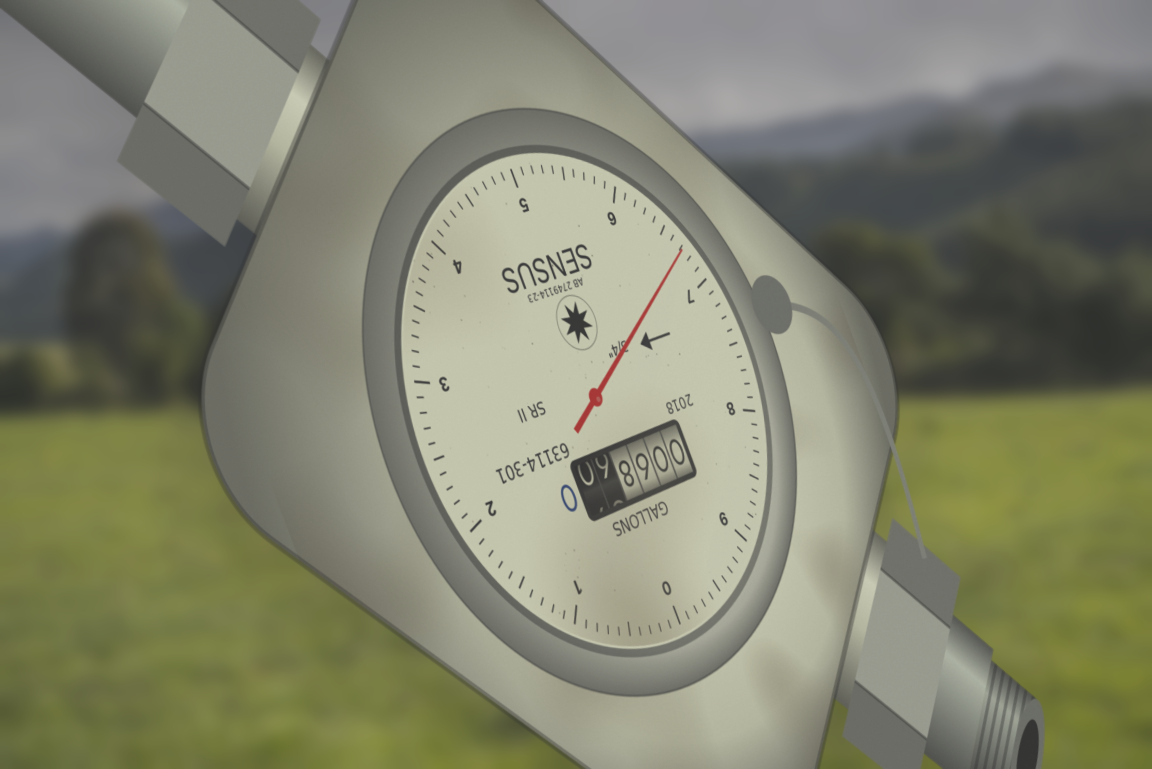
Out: gal 68596.7
